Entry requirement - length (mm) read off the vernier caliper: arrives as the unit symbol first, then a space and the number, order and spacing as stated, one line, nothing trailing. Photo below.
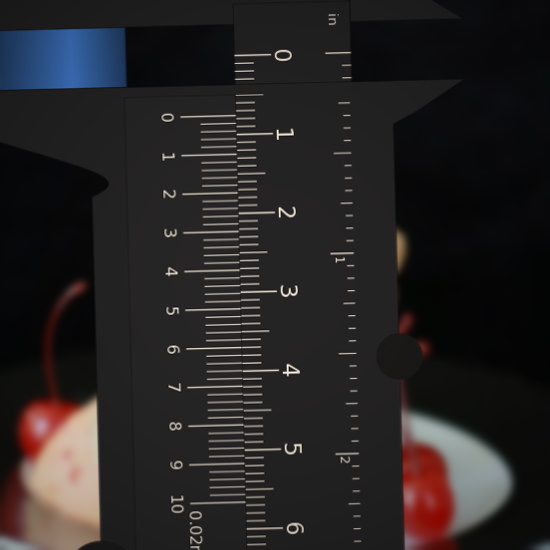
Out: mm 7.6
